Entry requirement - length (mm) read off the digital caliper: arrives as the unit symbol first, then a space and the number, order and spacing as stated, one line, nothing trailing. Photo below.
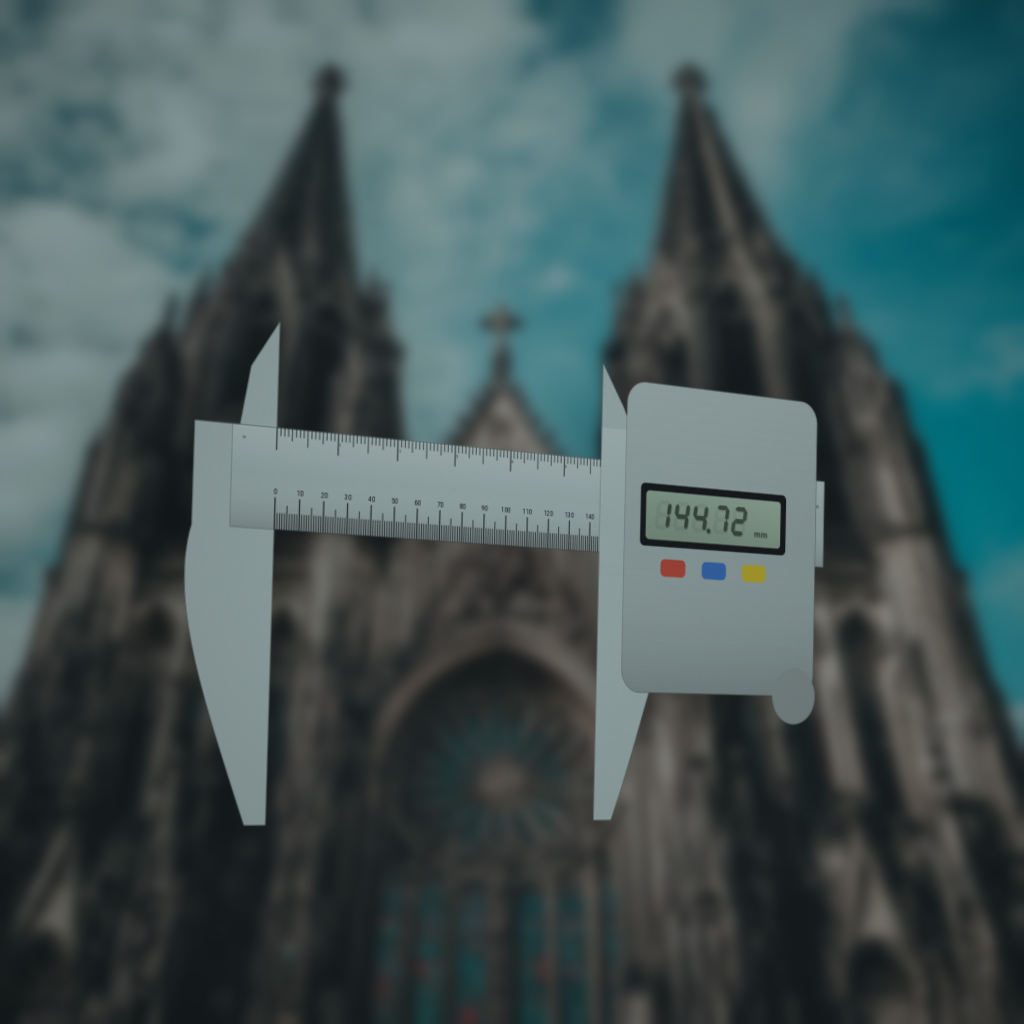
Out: mm 144.72
